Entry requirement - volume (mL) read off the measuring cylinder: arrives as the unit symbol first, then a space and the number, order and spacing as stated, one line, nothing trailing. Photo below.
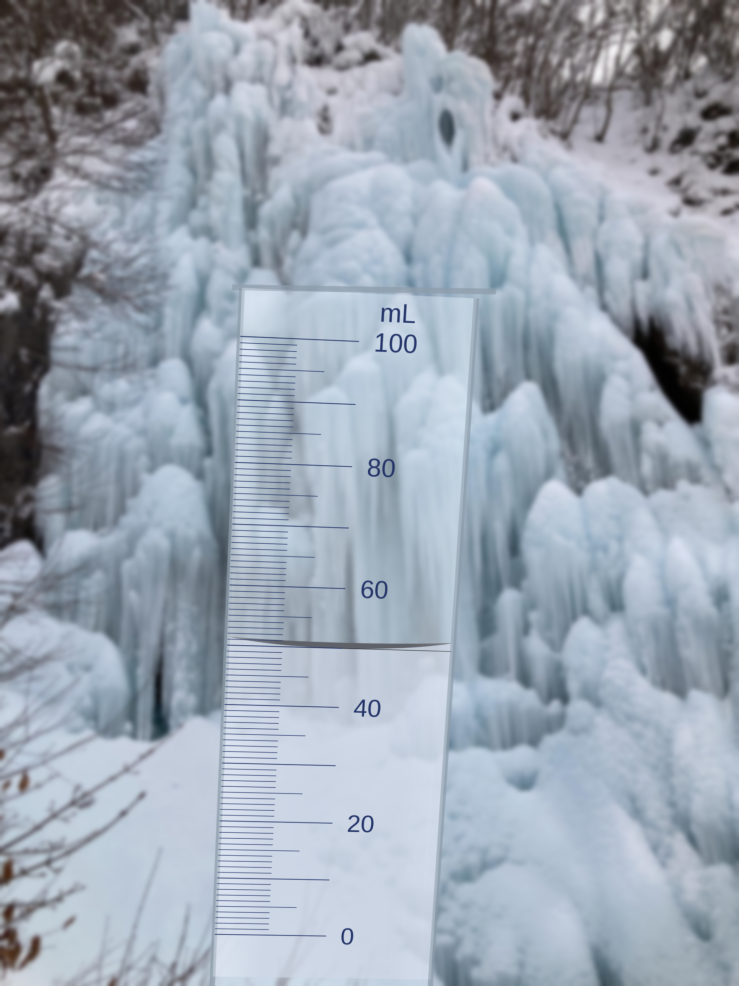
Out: mL 50
